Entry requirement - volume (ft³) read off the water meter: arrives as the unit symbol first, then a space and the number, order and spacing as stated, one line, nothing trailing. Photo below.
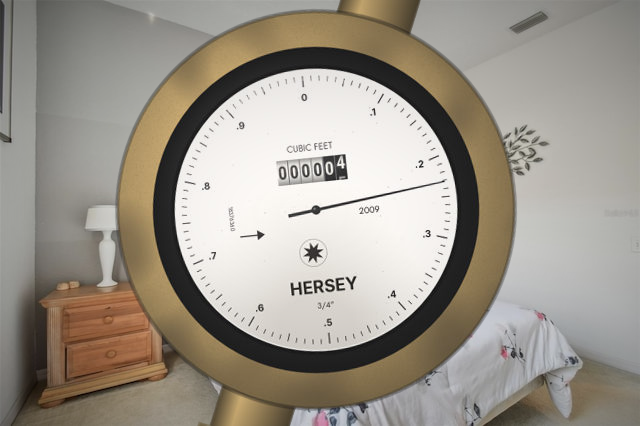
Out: ft³ 4.23
